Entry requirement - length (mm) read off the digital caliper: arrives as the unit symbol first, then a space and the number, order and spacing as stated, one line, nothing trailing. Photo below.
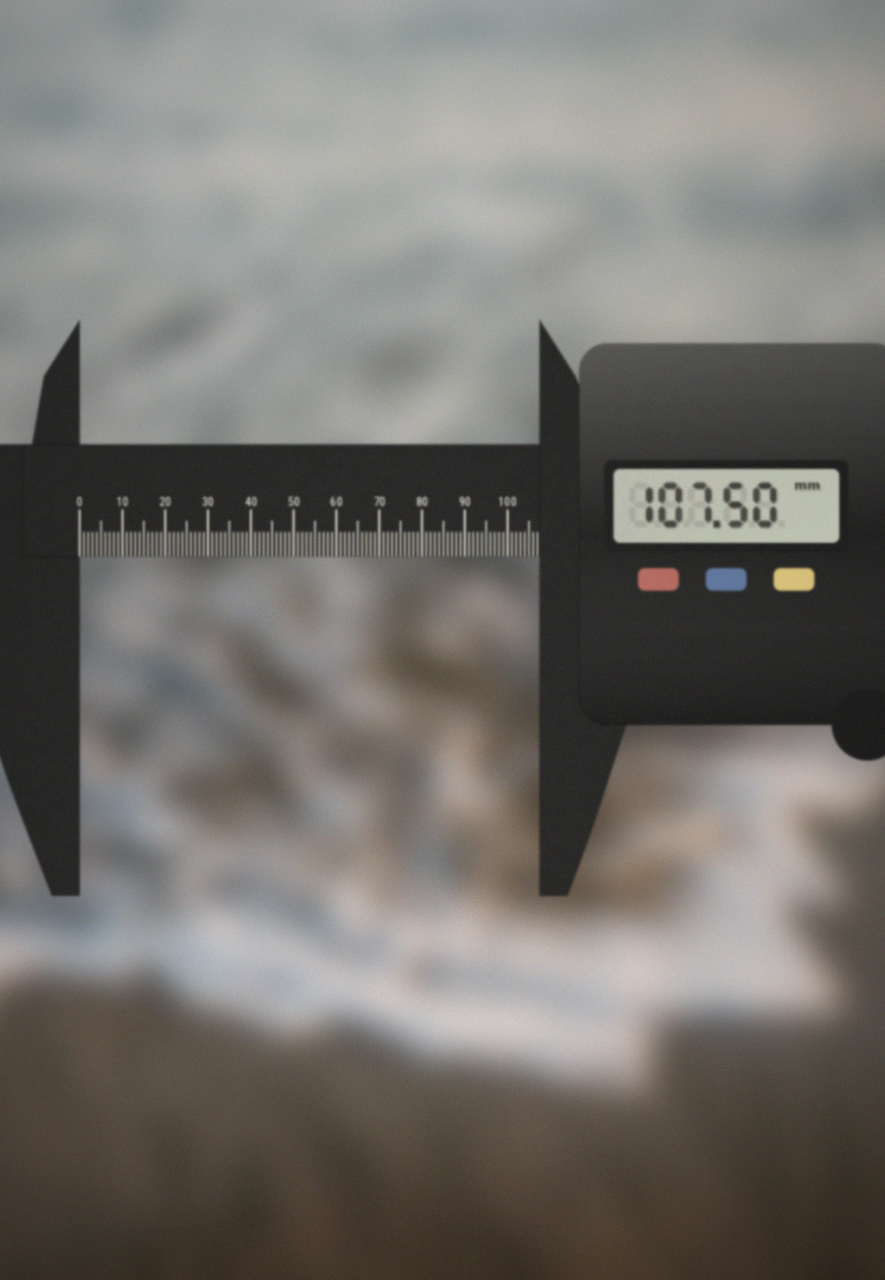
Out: mm 107.50
